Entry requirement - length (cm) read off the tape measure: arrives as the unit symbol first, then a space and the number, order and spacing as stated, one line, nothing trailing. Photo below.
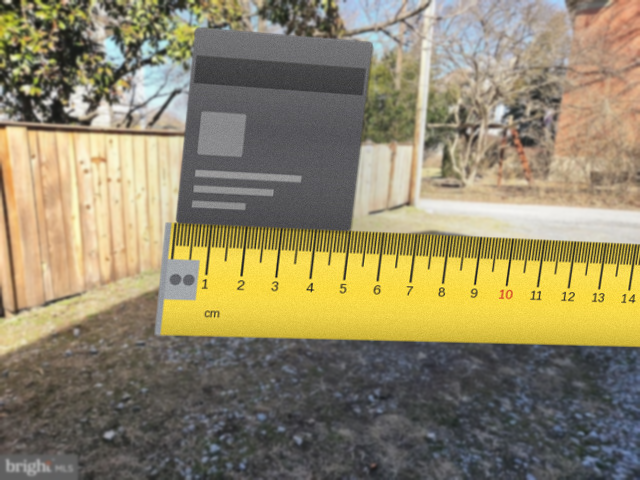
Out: cm 5
